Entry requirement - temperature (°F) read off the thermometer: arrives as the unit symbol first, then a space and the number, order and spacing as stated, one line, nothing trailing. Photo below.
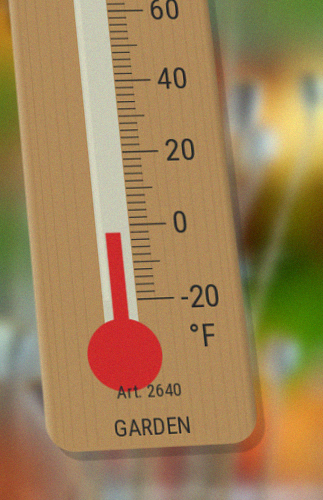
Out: °F -2
